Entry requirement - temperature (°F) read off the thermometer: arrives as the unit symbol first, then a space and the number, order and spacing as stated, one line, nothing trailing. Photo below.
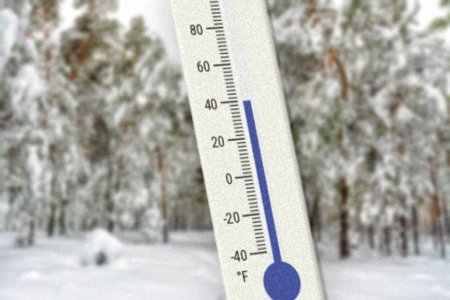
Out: °F 40
